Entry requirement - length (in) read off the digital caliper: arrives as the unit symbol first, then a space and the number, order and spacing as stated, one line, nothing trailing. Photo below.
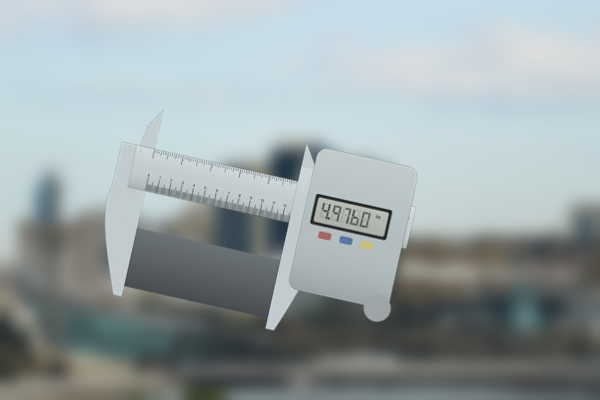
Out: in 4.9760
